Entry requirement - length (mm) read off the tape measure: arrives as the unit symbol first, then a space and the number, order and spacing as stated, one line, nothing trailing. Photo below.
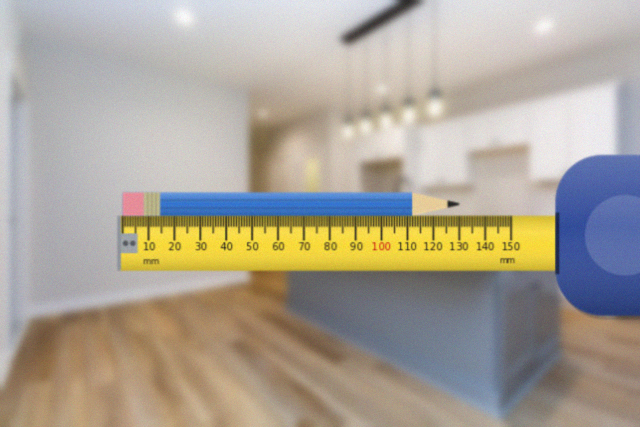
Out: mm 130
